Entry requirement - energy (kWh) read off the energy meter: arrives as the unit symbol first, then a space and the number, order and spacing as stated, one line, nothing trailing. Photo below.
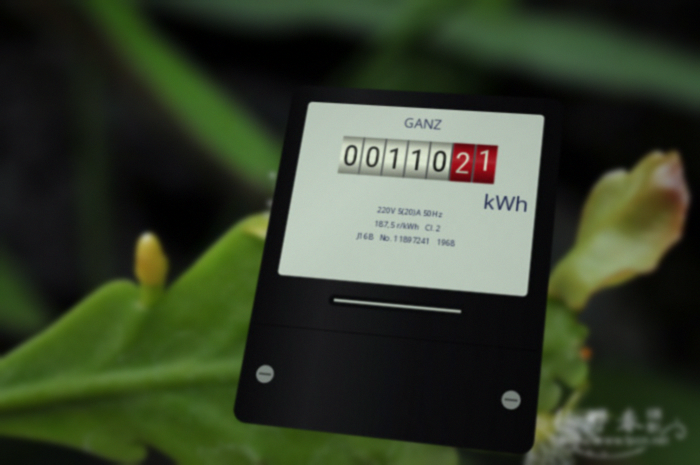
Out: kWh 110.21
